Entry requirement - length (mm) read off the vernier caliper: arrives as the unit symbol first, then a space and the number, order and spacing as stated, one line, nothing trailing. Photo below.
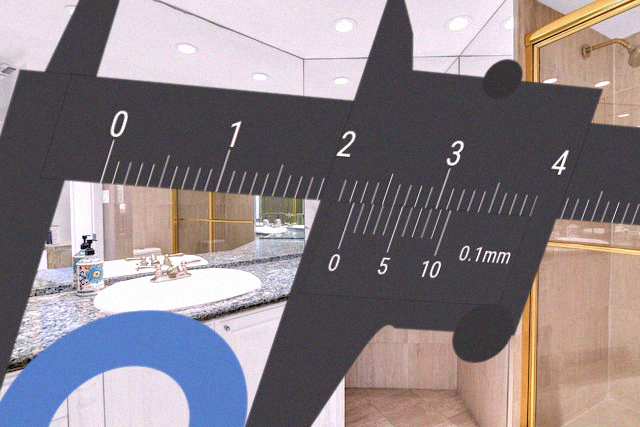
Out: mm 22.4
